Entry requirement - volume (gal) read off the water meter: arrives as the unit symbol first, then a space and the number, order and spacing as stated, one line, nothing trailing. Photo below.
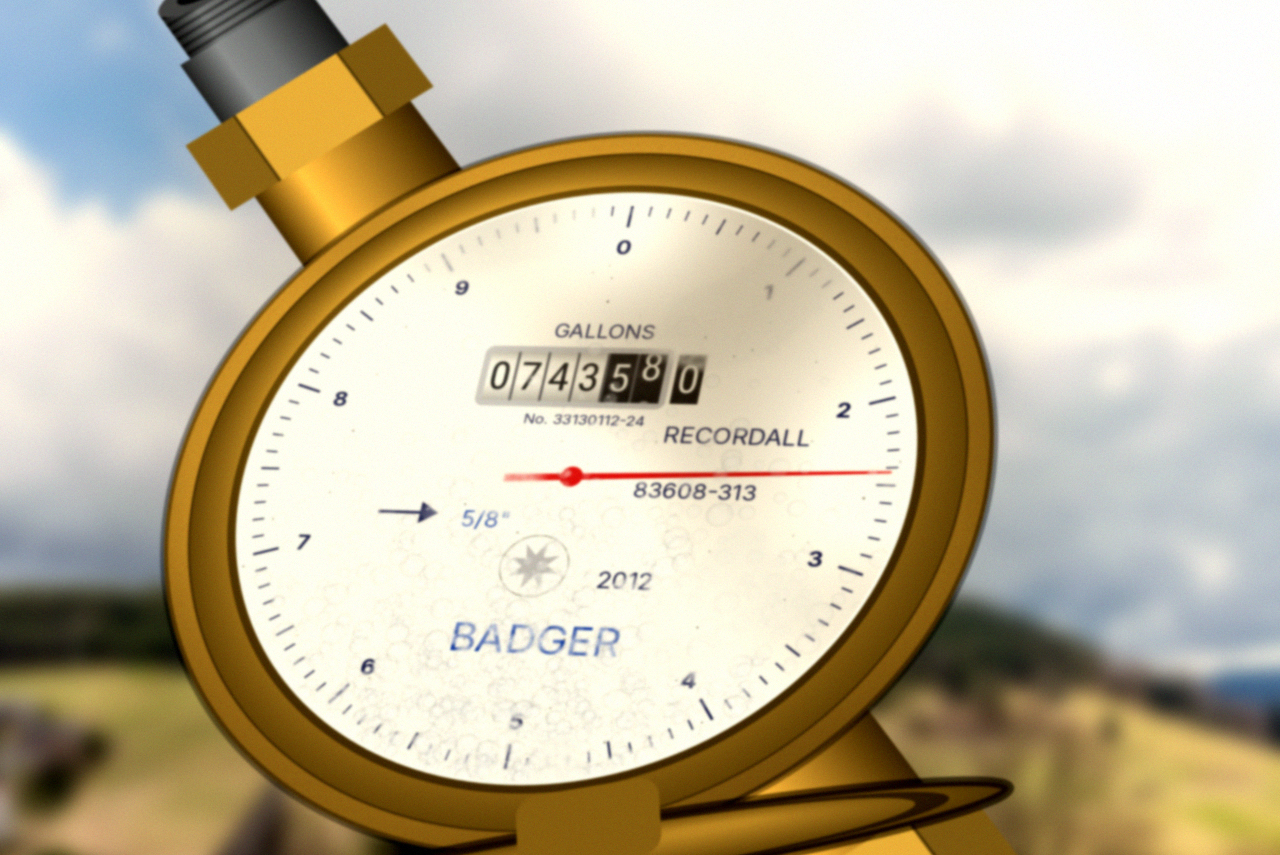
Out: gal 743582.4
